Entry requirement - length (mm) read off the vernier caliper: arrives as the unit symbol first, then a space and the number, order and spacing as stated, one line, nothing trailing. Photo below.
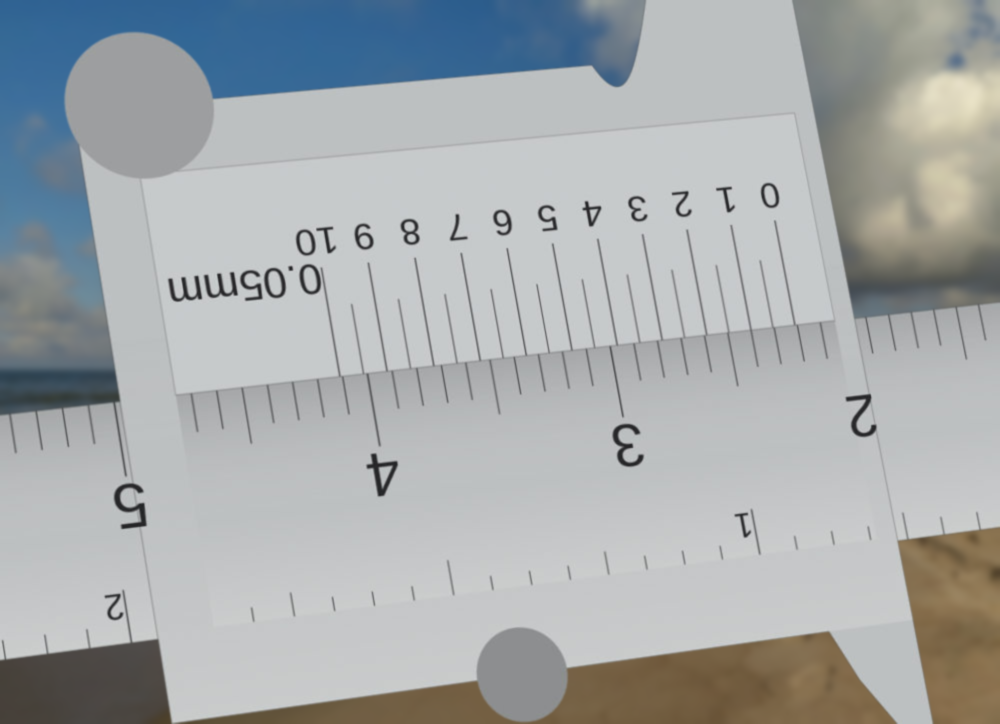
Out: mm 22.1
